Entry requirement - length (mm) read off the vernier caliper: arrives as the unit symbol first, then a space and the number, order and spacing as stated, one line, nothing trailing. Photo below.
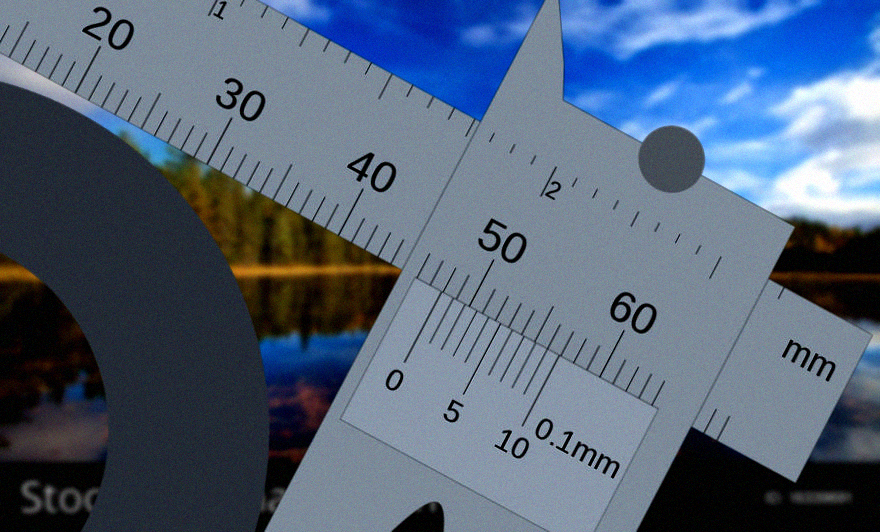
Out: mm 47.9
